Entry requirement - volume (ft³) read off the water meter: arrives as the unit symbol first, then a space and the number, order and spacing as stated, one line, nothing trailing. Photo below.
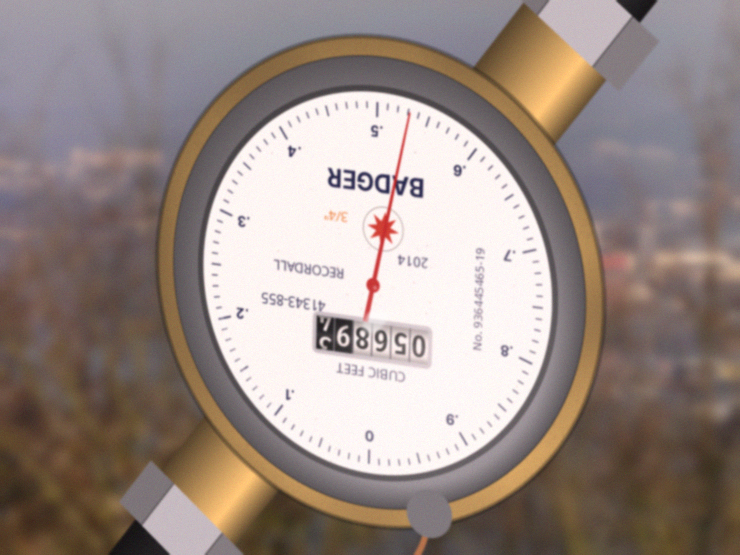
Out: ft³ 56893.53
